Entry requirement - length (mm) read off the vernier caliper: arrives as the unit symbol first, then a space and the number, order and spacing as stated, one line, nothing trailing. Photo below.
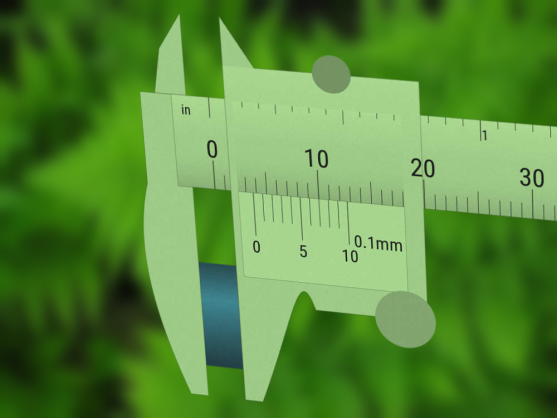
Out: mm 3.7
